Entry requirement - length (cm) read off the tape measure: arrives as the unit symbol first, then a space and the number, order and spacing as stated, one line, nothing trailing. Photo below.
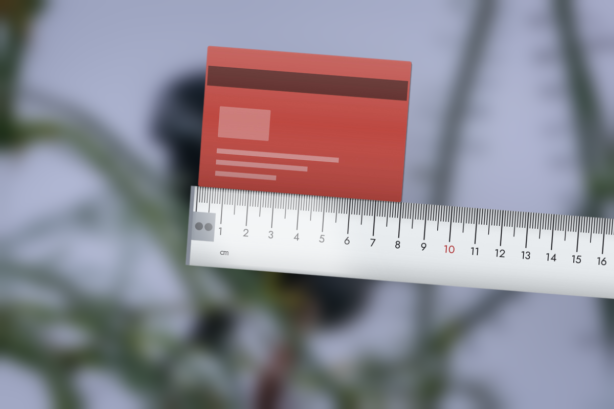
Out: cm 8
